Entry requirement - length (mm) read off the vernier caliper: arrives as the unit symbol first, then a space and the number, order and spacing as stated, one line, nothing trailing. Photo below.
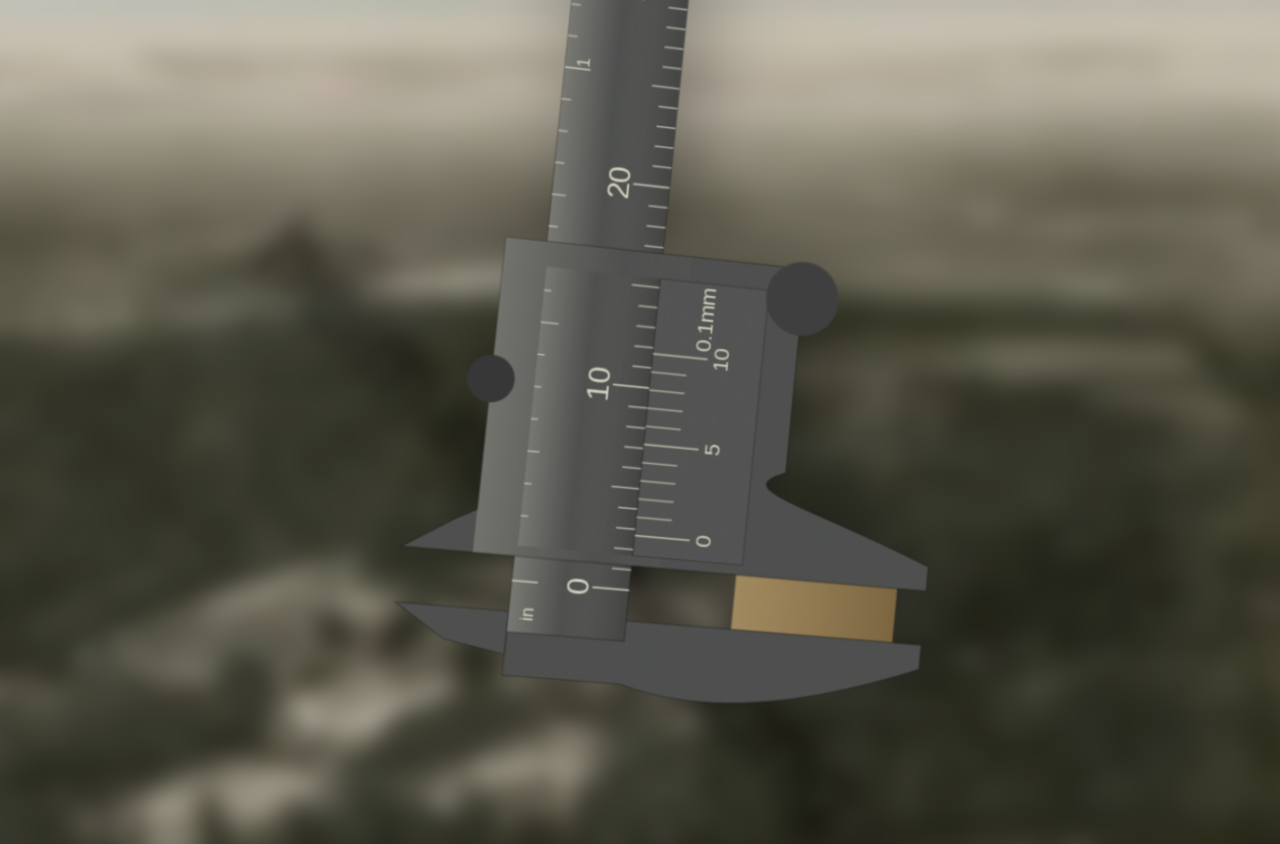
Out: mm 2.7
